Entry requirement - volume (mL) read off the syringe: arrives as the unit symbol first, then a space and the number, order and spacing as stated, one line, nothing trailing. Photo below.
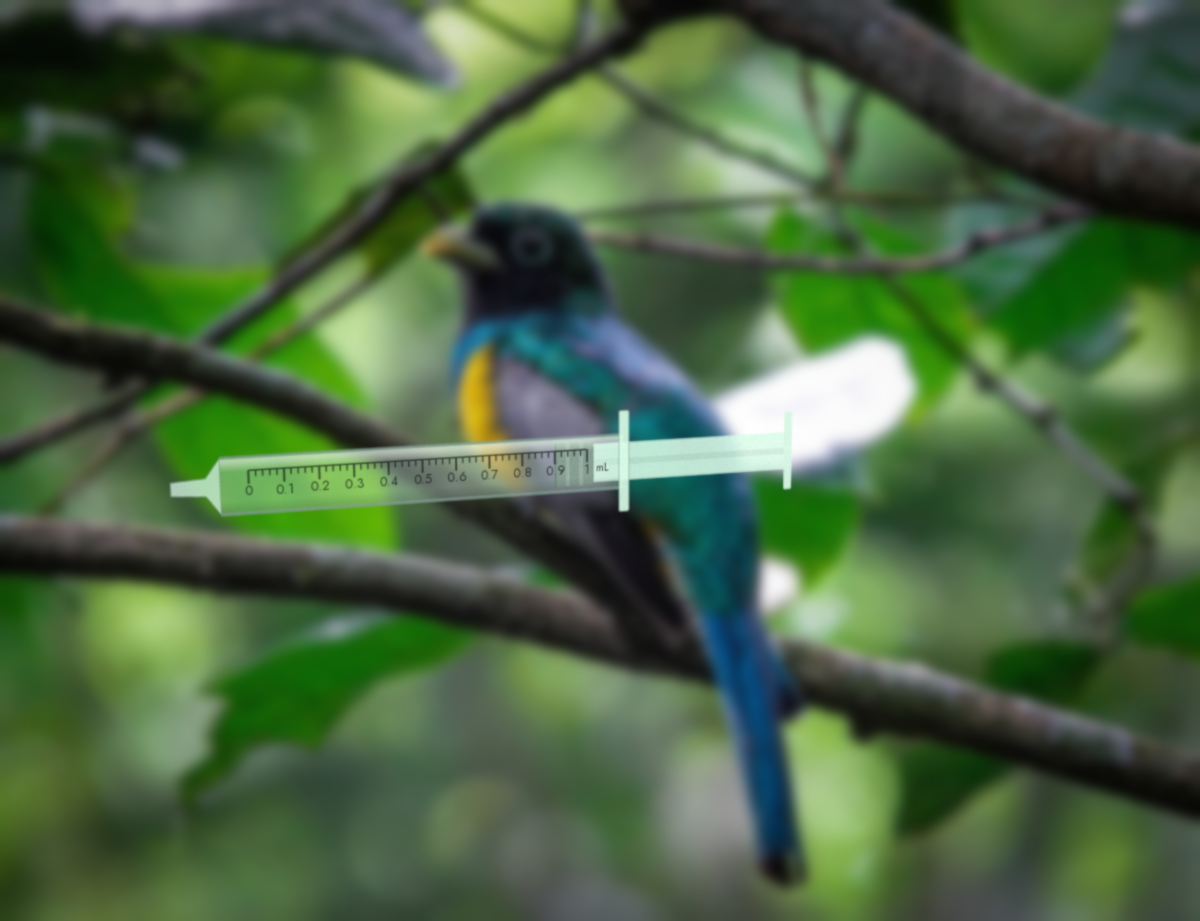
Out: mL 0.9
